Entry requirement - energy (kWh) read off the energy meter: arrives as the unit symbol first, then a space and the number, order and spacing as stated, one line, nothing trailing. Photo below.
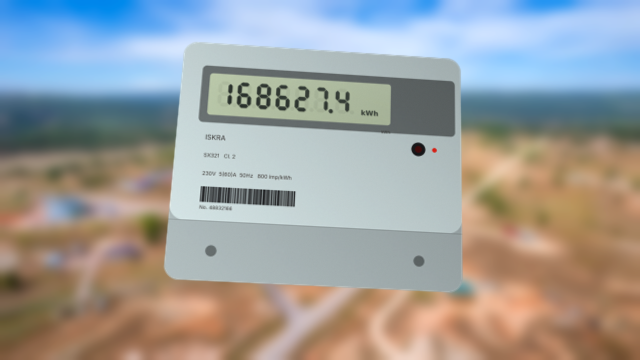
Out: kWh 168627.4
